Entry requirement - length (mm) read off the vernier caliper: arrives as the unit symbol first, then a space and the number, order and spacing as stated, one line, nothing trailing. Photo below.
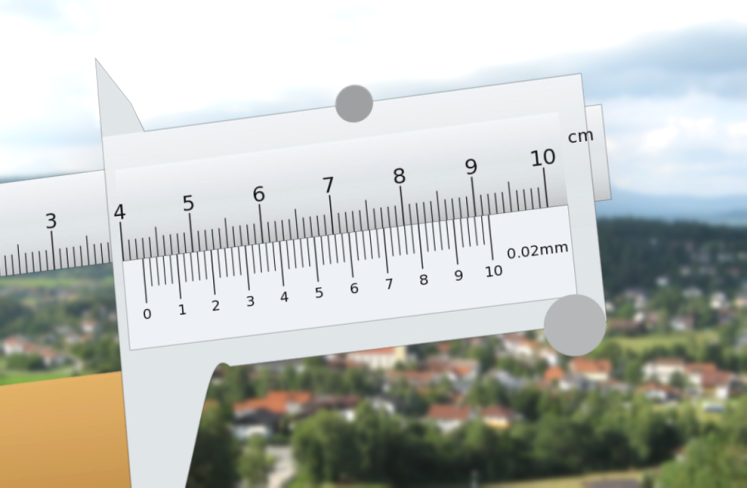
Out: mm 42.8
